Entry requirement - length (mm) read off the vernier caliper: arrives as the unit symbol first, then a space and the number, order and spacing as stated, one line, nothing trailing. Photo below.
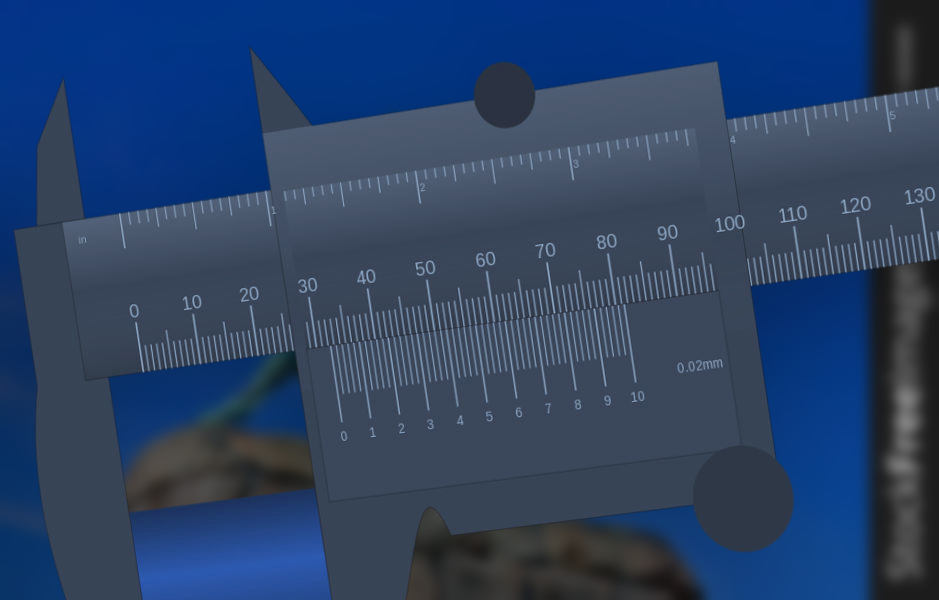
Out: mm 32.4
